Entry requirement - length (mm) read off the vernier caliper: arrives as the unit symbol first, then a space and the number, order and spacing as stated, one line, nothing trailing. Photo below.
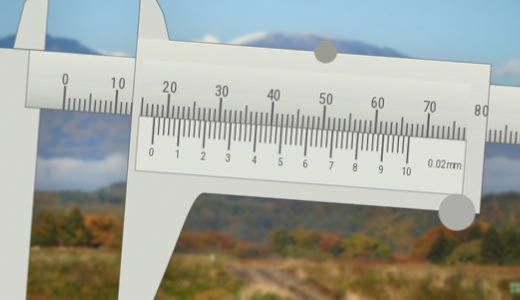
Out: mm 17.5
